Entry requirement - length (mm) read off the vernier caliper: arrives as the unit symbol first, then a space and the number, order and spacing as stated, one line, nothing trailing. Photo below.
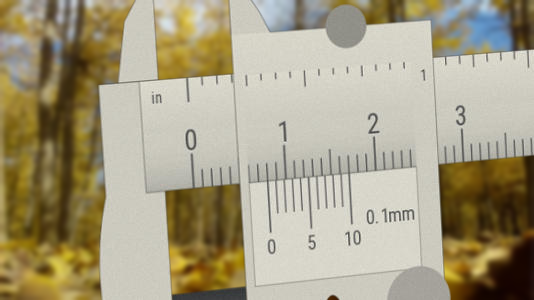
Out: mm 8.0
